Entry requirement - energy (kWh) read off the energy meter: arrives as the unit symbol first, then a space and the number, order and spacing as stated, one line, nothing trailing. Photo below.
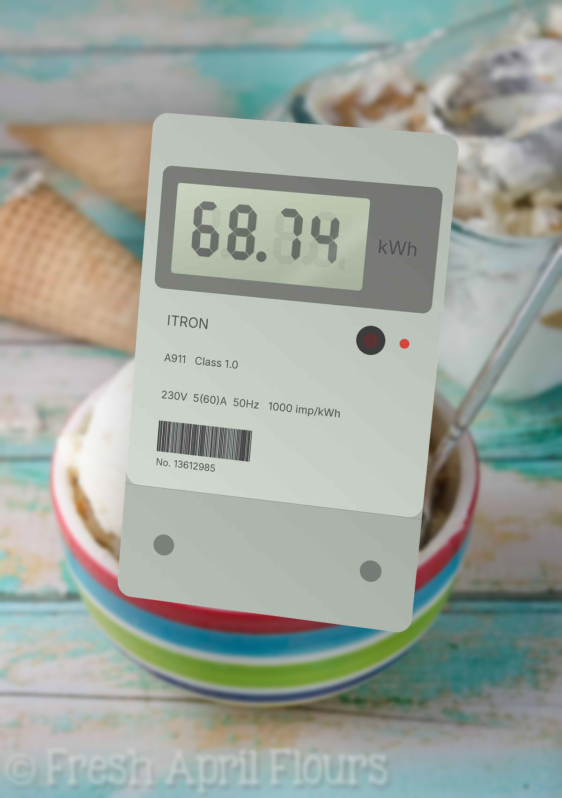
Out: kWh 68.74
